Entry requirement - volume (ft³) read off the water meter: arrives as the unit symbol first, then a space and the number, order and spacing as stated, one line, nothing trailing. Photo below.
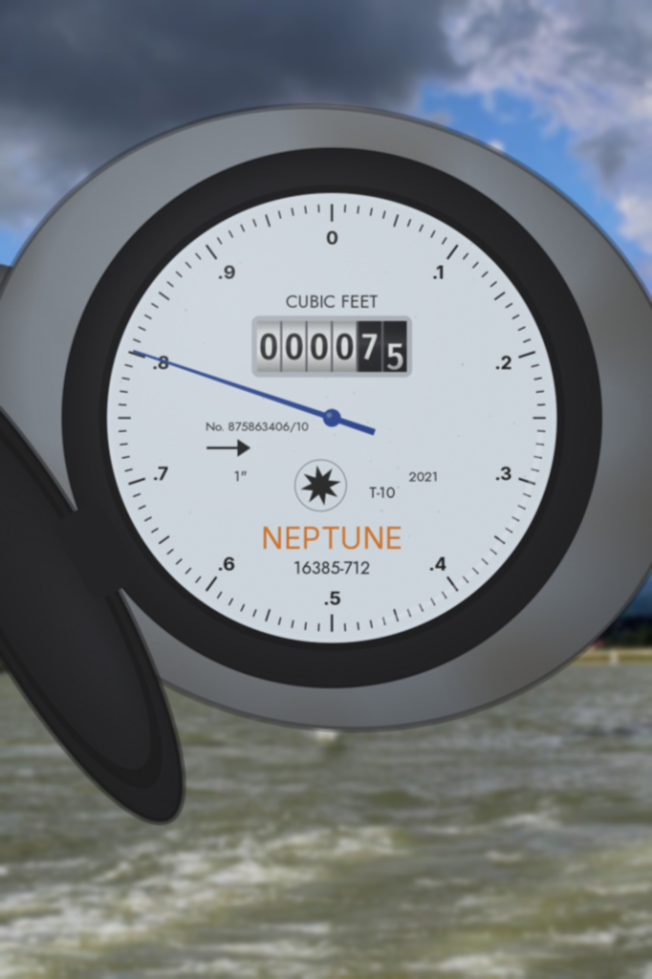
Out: ft³ 74.80
